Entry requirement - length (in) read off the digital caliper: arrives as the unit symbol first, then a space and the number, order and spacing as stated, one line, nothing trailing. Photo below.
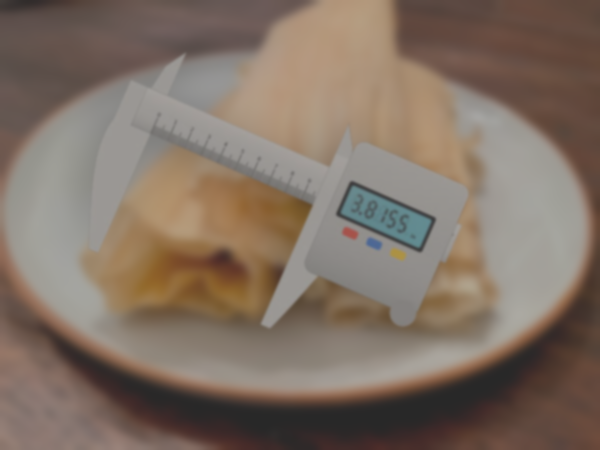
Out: in 3.8155
